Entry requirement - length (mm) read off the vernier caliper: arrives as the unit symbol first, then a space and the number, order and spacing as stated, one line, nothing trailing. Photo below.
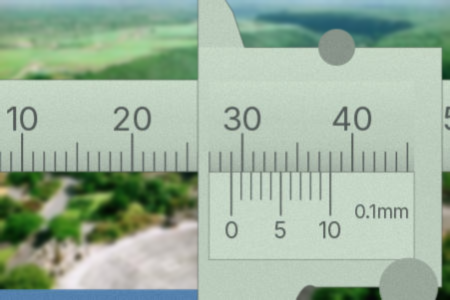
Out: mm 29.0
